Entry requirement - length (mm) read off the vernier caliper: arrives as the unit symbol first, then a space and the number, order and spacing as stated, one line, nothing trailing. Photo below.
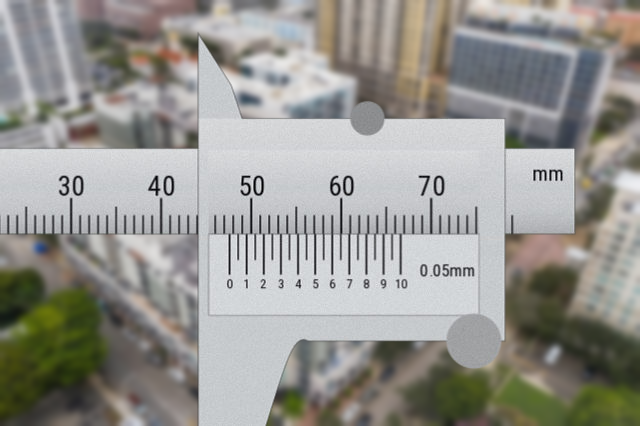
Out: mm 47.6
